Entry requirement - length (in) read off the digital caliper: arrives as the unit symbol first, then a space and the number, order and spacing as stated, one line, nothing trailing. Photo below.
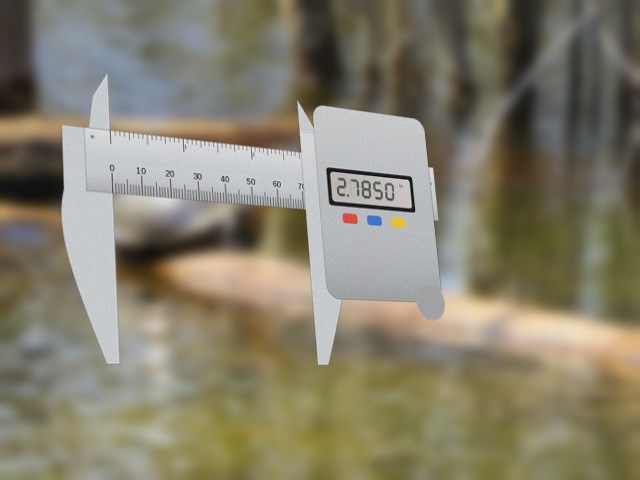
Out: in 2.7850
